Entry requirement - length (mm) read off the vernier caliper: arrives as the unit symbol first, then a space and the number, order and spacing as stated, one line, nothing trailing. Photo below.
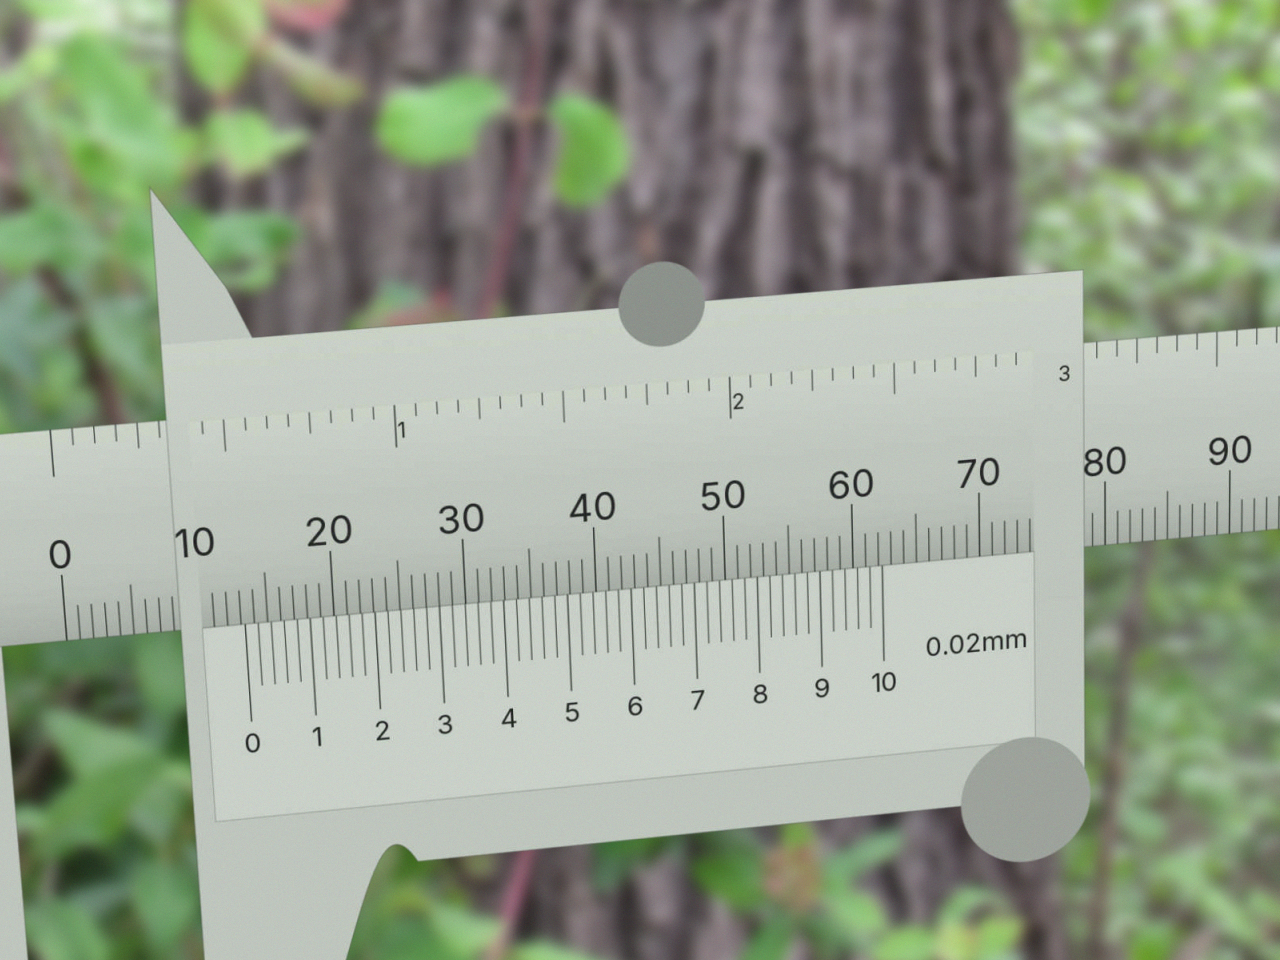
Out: mm 13.3
